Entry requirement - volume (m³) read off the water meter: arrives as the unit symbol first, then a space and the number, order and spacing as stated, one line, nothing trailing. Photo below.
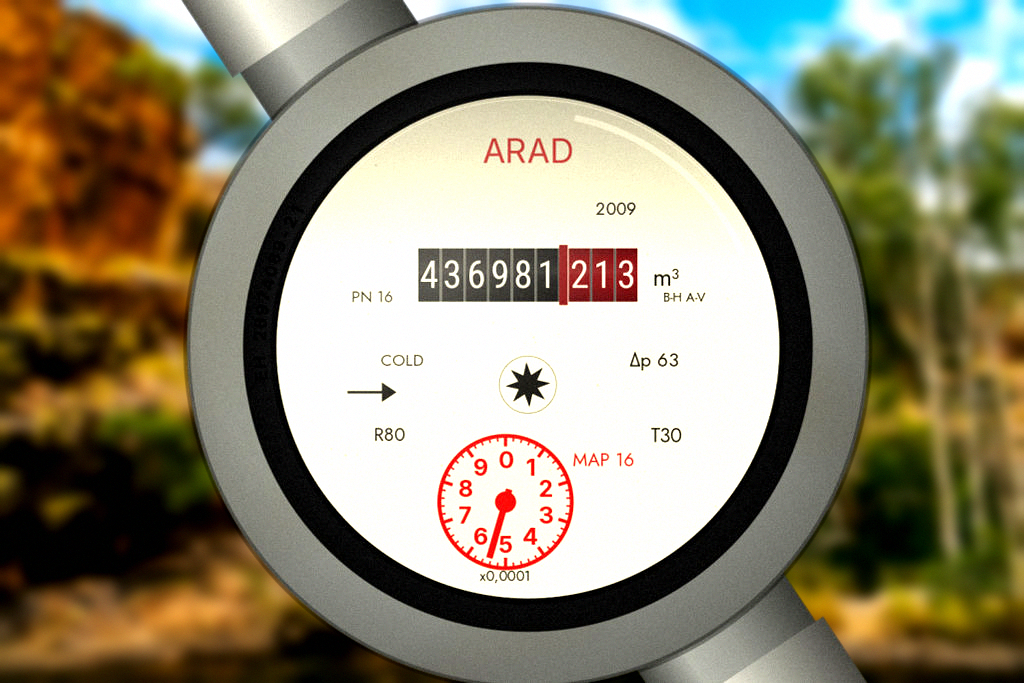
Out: m³ 436981.2135
